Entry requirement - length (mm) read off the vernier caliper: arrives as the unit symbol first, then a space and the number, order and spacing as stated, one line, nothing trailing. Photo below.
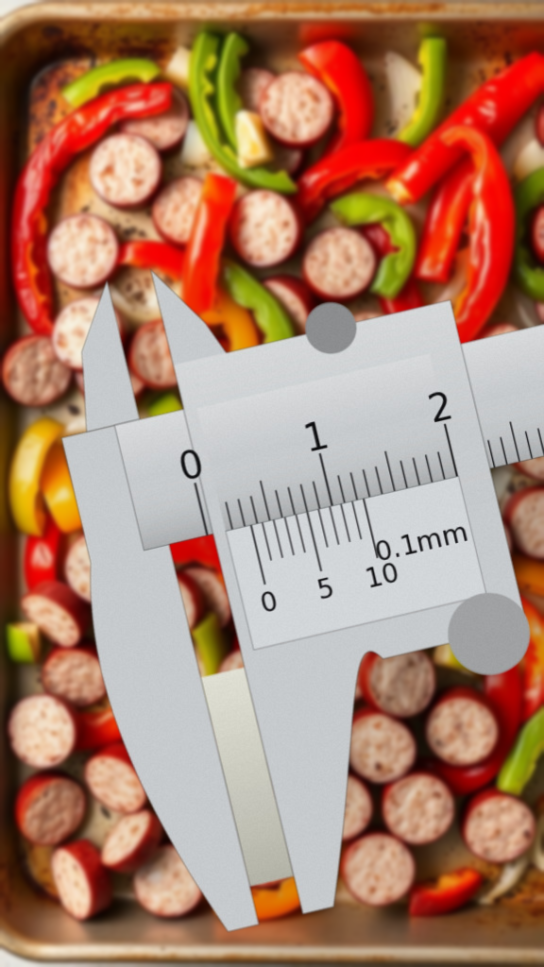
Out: mm 3.5
